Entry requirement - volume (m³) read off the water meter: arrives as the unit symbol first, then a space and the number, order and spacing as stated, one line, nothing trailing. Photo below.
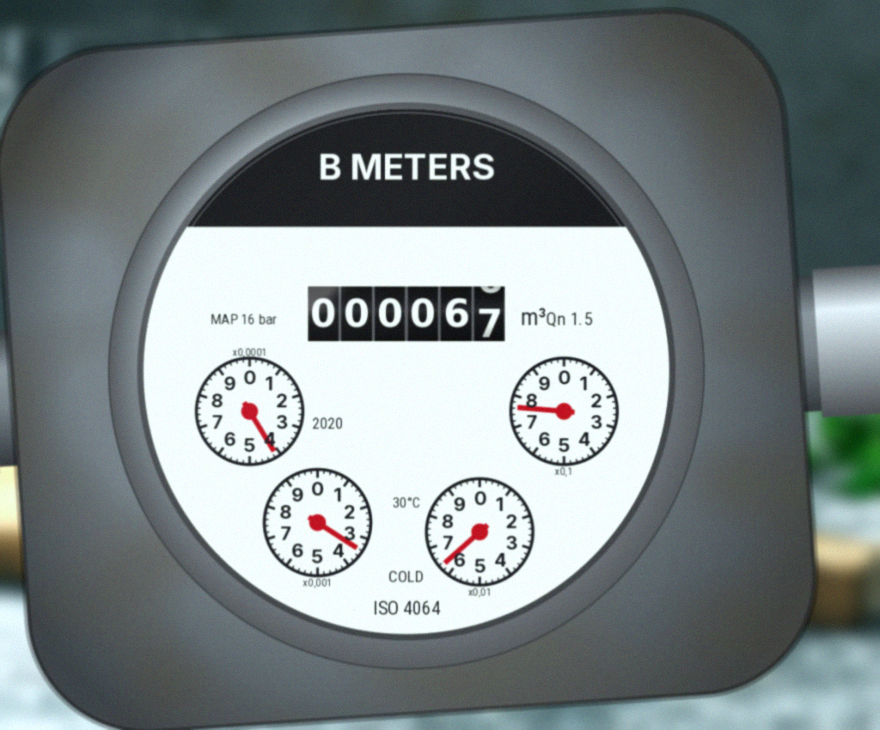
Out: m³ 66.7634
